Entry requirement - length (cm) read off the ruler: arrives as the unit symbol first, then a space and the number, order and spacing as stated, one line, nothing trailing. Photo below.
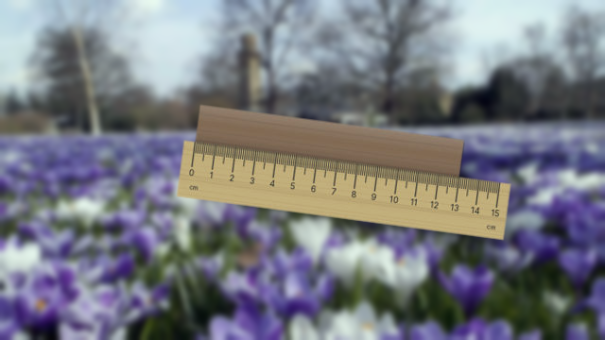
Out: cm 13
